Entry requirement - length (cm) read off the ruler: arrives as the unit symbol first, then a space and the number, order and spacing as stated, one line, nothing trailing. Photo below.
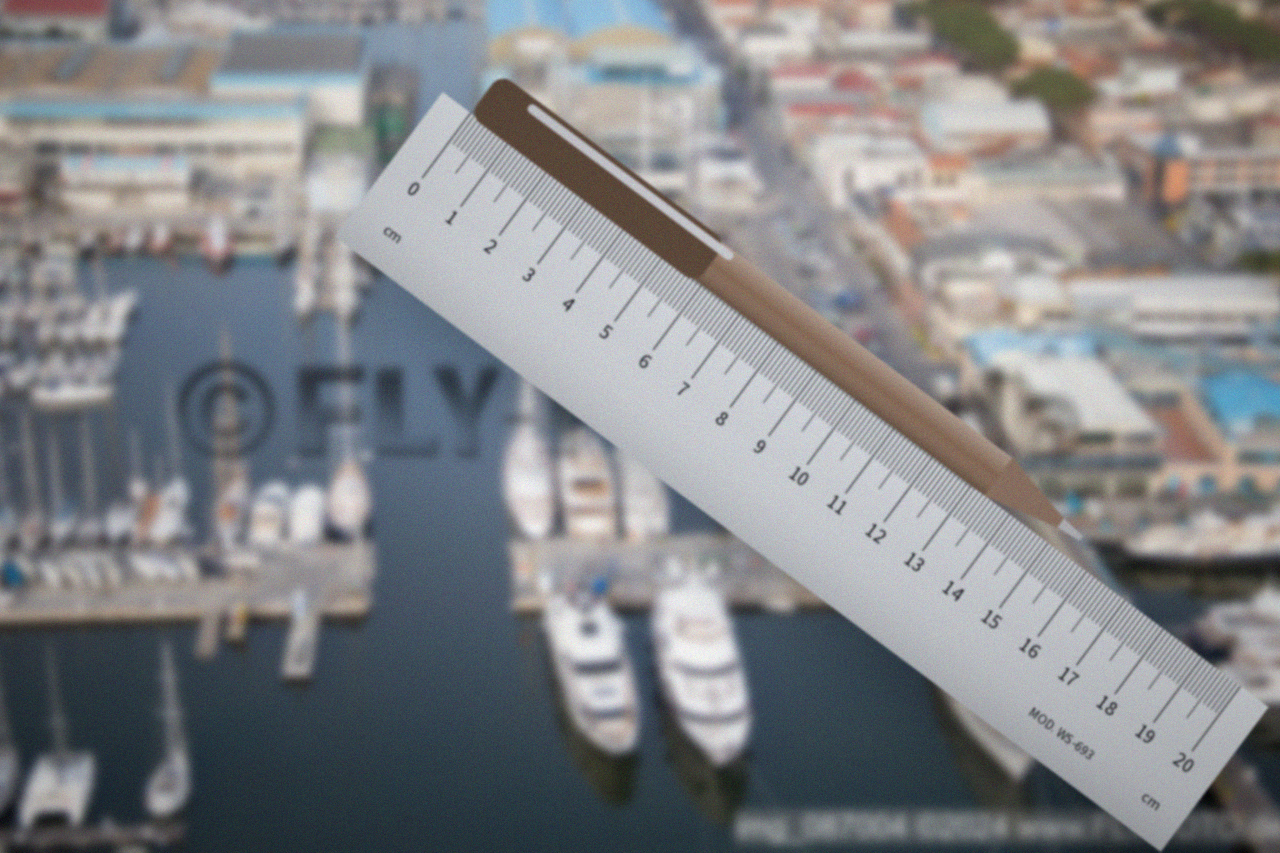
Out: cm 15.5
